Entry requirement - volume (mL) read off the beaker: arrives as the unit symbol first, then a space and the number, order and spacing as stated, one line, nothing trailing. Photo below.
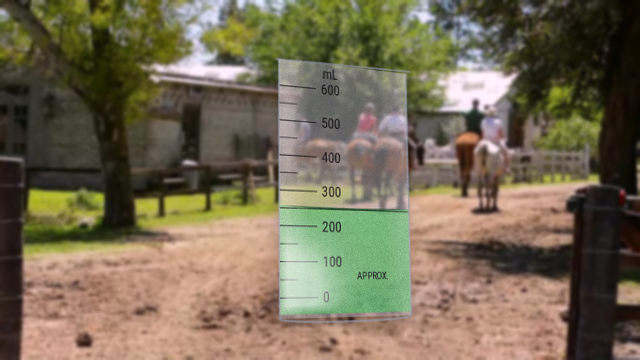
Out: mL 250
